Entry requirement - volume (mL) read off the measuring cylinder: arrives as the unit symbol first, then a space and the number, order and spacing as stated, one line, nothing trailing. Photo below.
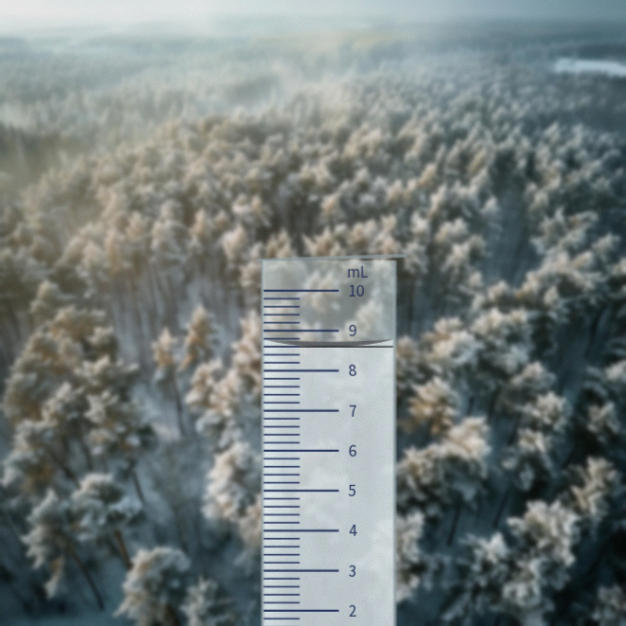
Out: mL 8.6
